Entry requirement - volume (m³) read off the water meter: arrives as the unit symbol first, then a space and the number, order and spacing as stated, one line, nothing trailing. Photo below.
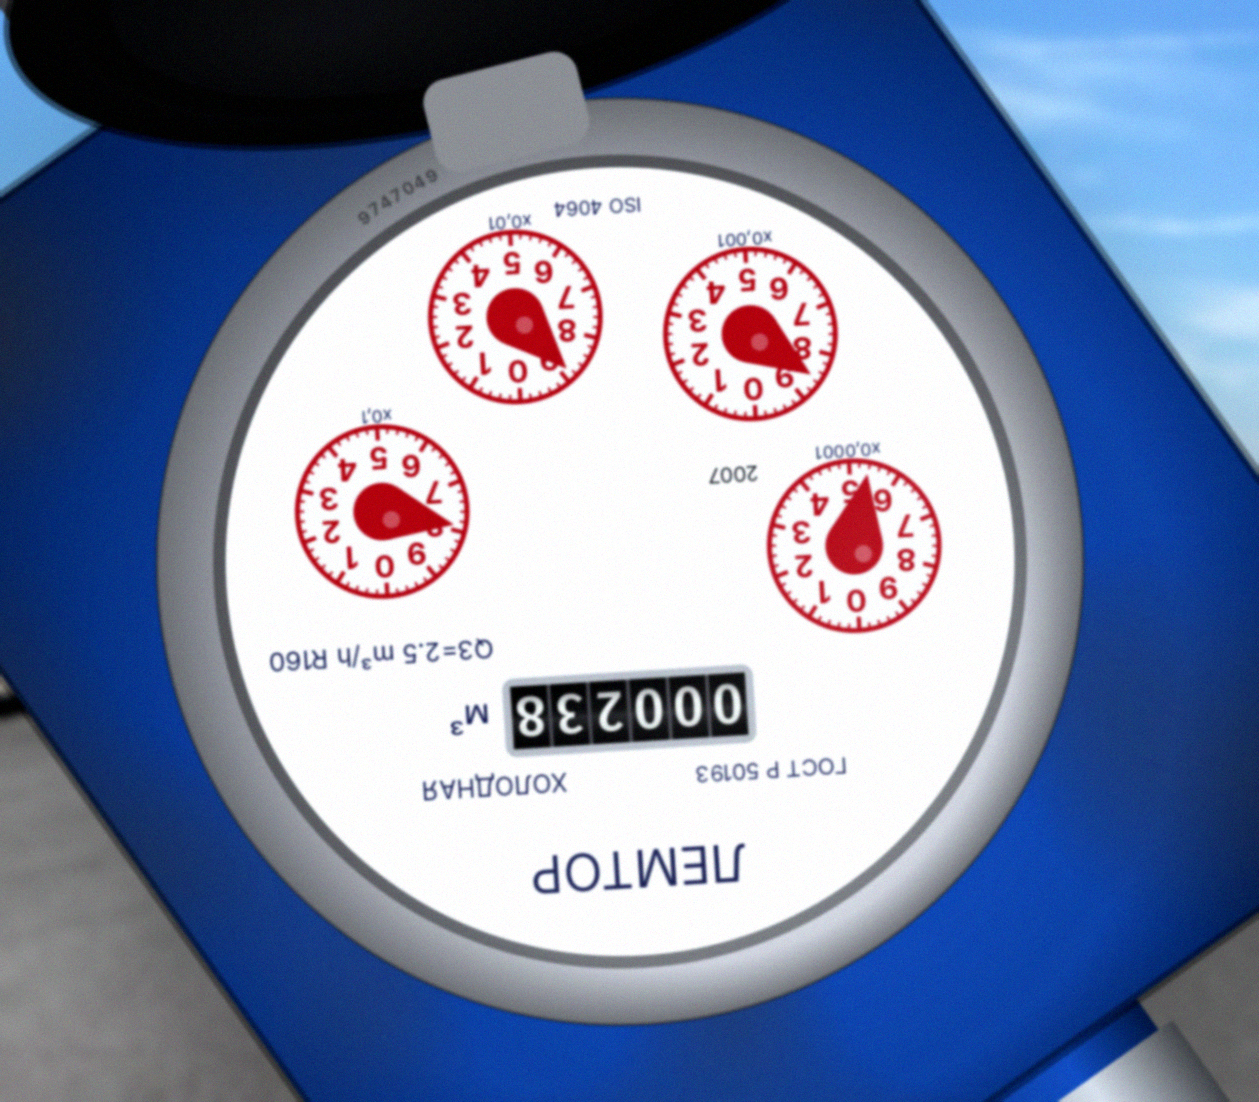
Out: m³ 238.7885
